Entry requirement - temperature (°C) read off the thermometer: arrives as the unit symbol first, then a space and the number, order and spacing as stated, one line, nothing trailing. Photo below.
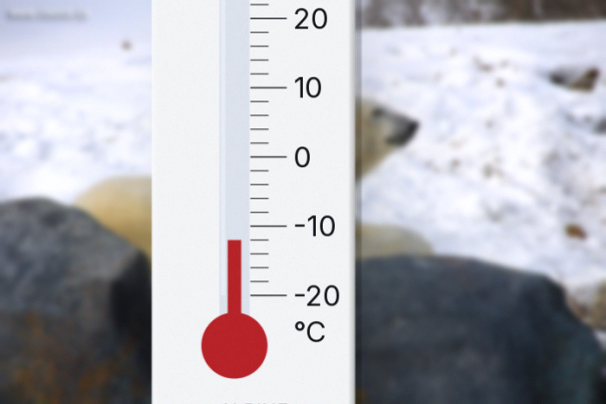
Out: °C -12
